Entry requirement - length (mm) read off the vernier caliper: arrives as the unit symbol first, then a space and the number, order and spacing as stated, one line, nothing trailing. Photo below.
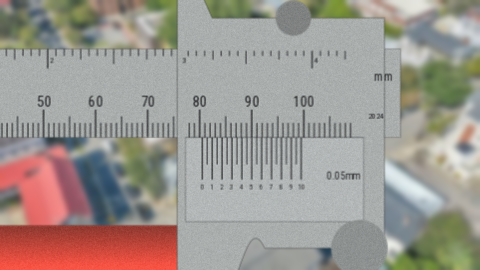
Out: mm 80.5
